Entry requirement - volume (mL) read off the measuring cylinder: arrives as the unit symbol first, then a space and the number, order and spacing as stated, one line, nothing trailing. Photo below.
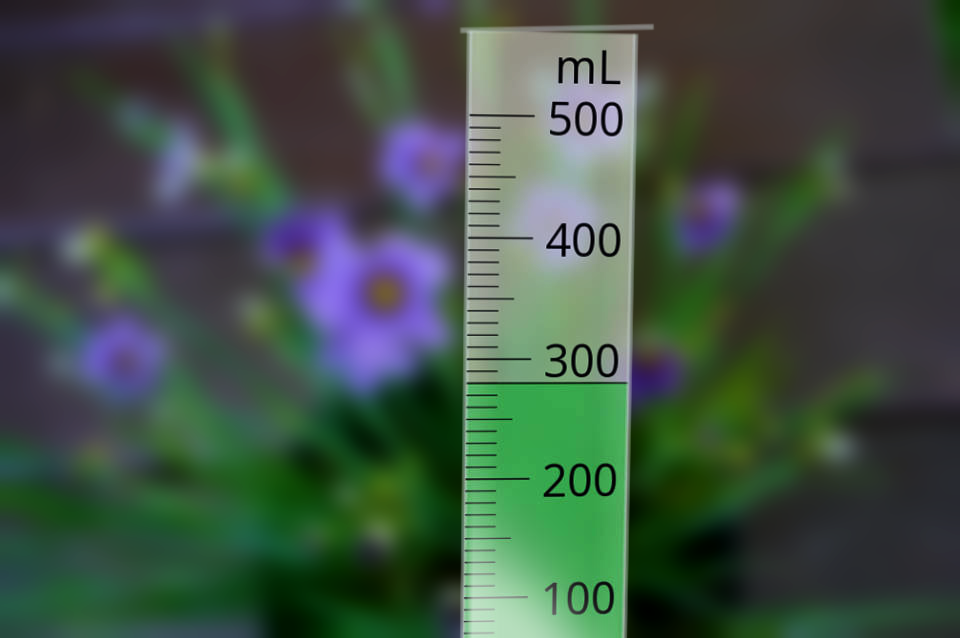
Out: mL 280
